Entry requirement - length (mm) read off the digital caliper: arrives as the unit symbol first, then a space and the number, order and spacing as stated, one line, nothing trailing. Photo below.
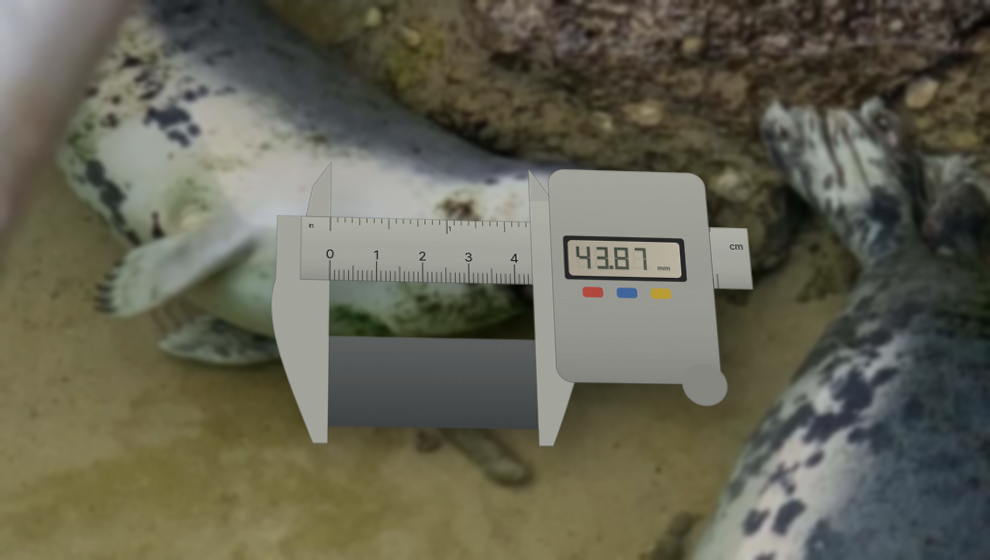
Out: mm 43.87
